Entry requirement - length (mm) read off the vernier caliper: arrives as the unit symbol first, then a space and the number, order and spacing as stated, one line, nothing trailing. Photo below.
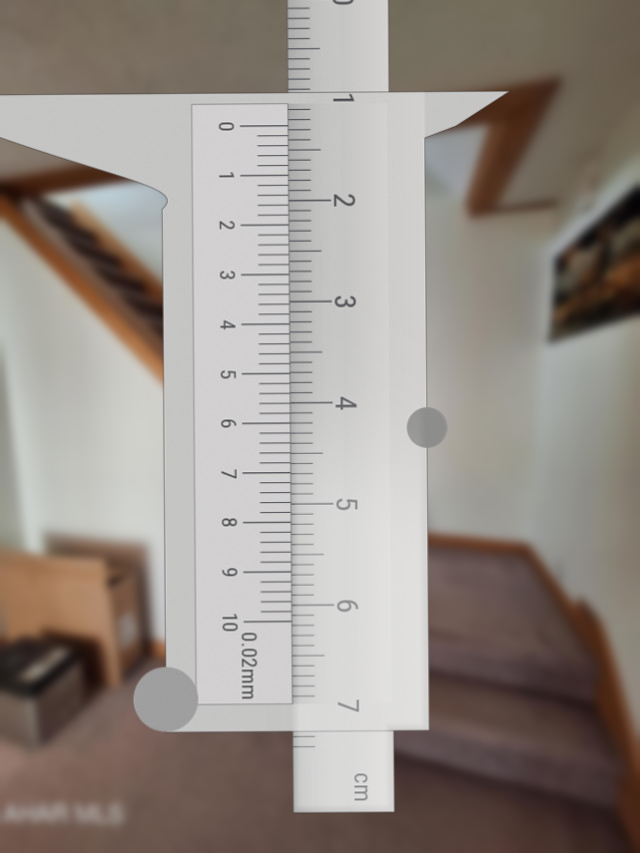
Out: mm 12.6
